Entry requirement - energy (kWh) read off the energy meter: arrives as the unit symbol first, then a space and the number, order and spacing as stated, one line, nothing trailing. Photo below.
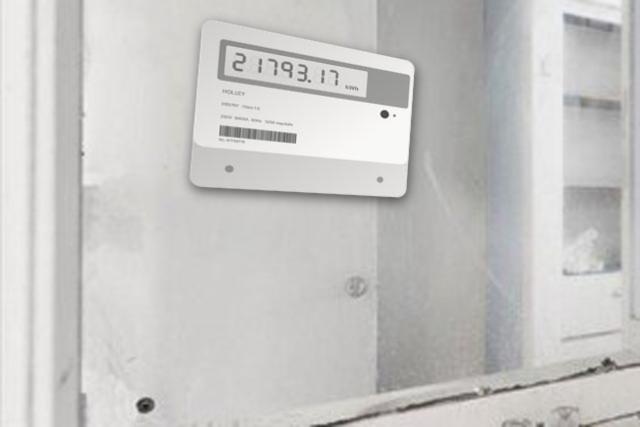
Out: kWh 21793.17
